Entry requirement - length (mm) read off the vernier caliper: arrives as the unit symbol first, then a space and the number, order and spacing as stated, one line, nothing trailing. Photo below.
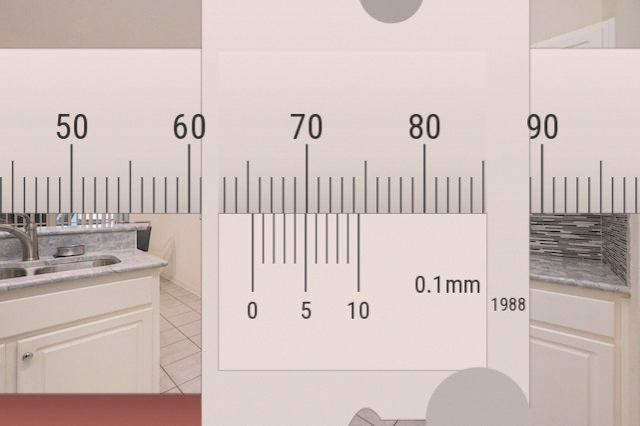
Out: mm 65.4
